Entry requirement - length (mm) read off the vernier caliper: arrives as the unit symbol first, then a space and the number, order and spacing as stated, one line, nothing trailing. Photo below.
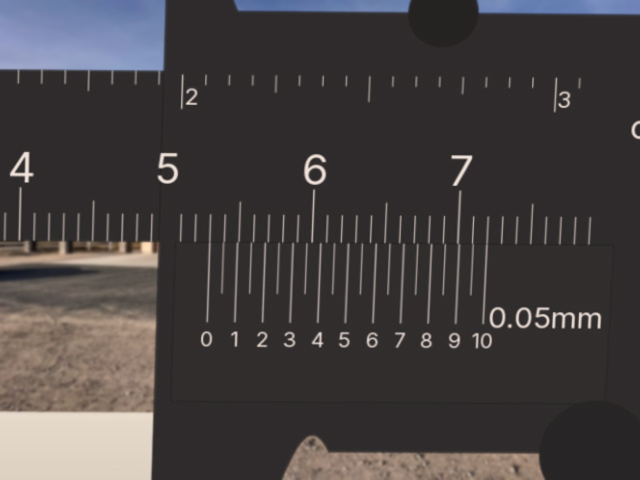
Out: mm 53.0
